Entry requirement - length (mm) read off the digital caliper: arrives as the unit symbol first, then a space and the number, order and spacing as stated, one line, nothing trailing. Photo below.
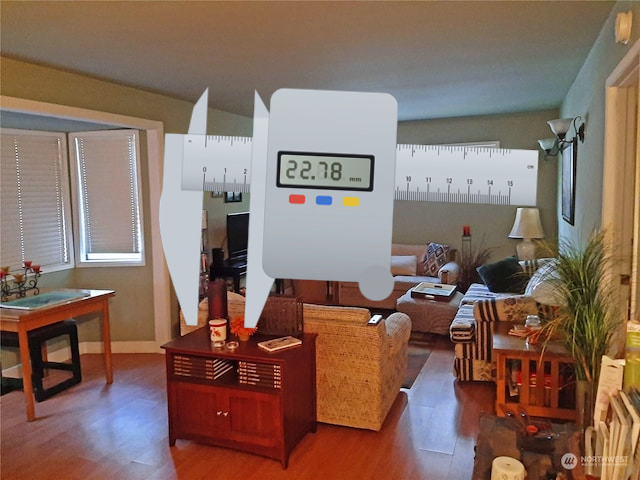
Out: mm 22.78
